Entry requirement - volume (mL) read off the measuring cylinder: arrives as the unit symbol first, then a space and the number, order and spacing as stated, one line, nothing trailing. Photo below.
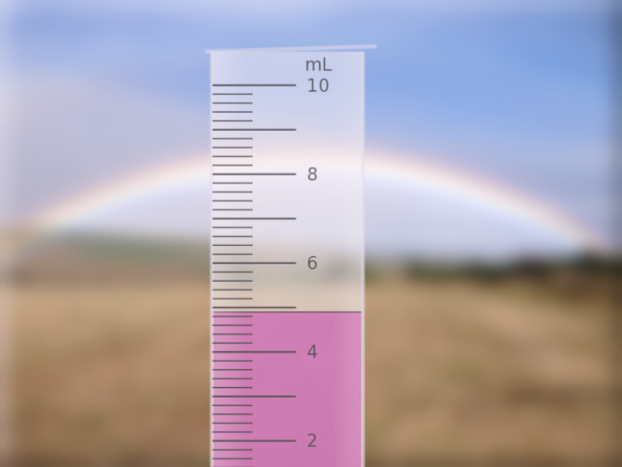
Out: mL 4.9
